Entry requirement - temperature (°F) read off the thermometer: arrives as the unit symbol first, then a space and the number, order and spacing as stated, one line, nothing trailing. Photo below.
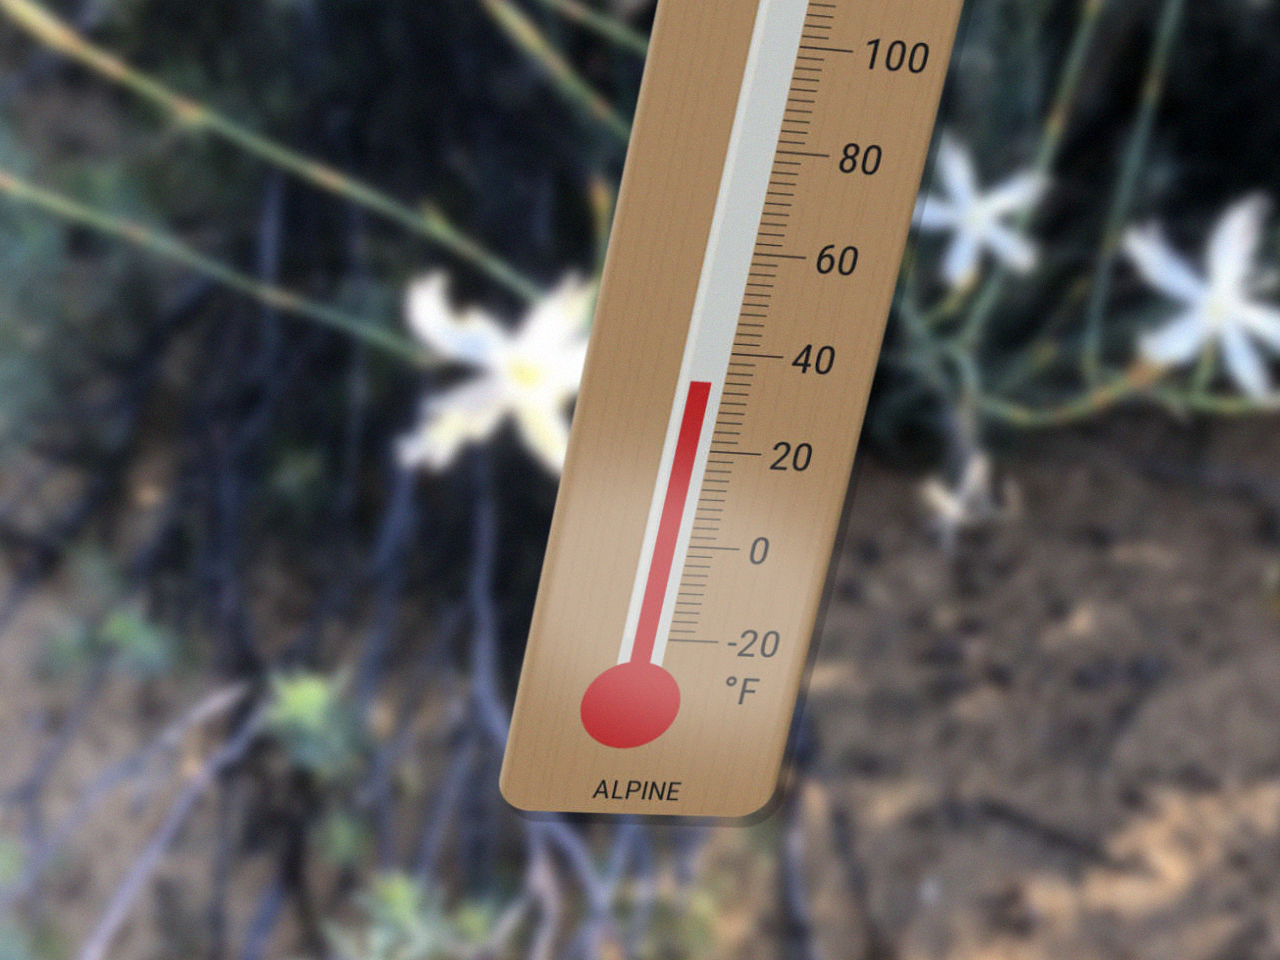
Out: °F 34
